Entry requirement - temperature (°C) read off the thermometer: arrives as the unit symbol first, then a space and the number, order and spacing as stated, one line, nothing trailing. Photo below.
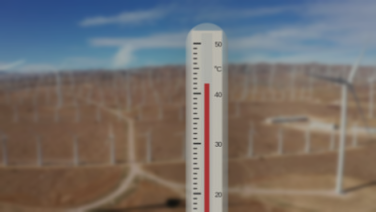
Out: °C 42
